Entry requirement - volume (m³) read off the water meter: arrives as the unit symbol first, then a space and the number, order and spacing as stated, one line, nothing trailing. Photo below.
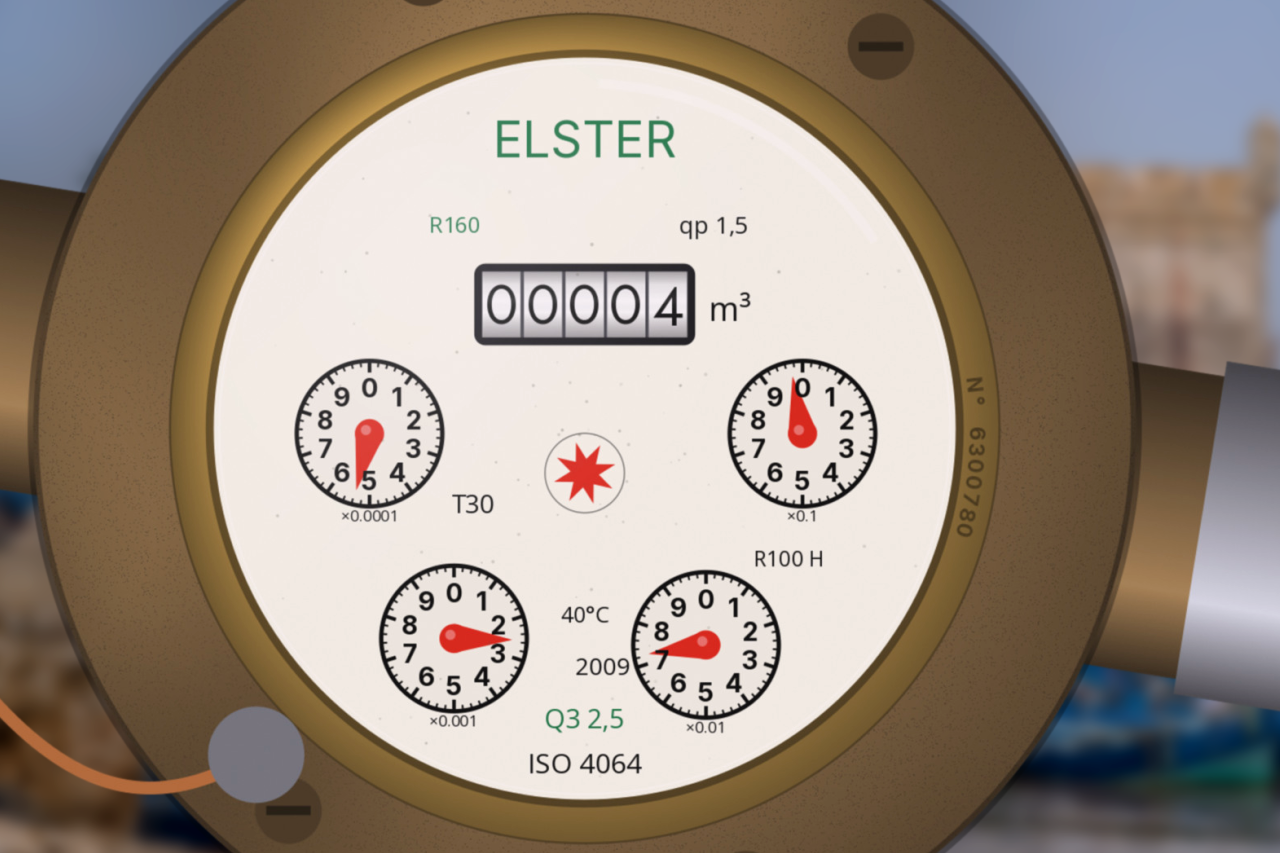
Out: m³ 3.9725
